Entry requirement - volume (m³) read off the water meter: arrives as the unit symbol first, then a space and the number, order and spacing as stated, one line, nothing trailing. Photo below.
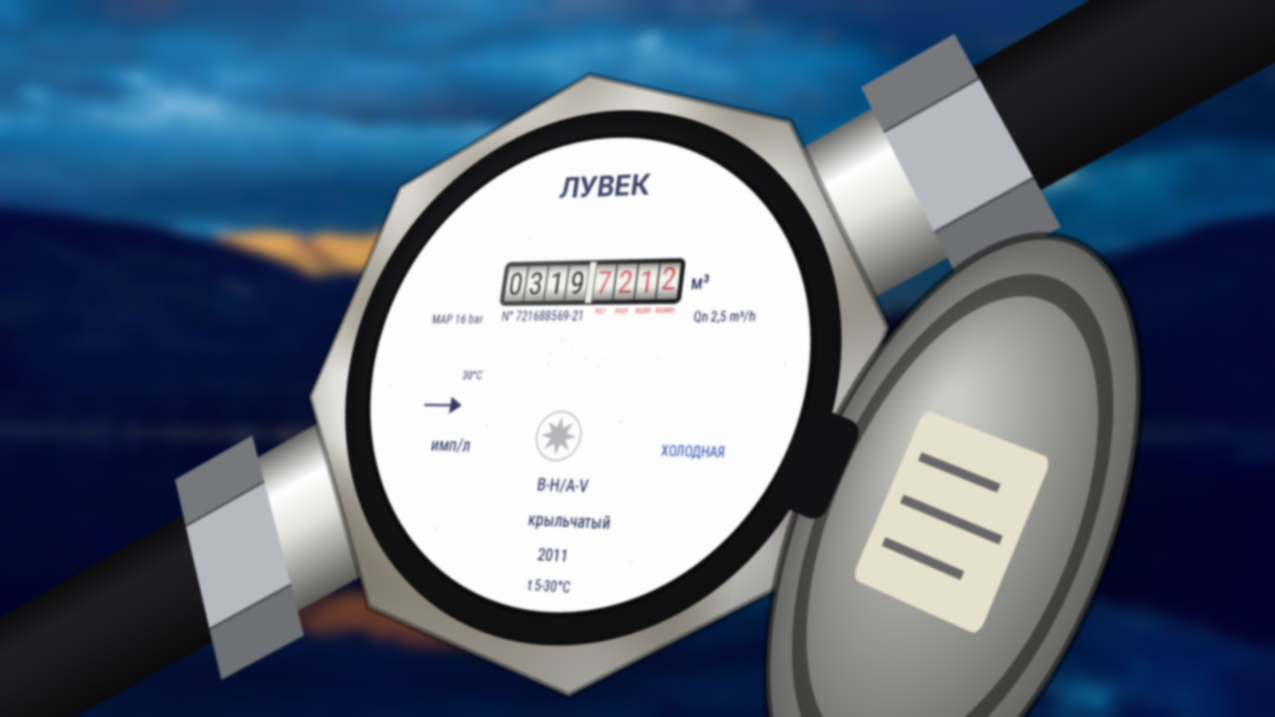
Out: m³ 319.7212
